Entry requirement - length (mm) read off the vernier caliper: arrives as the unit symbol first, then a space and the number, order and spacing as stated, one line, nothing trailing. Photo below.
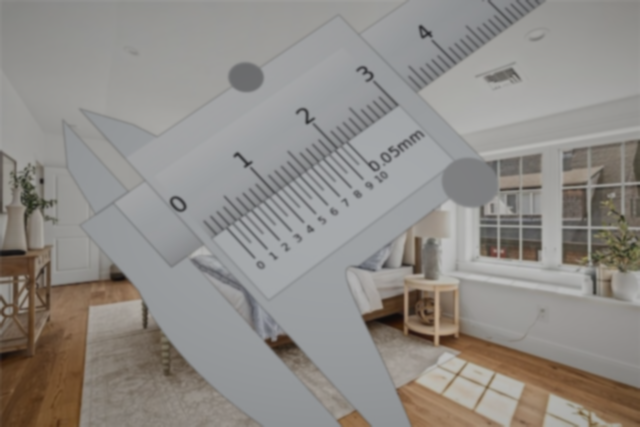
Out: mm 2.5
